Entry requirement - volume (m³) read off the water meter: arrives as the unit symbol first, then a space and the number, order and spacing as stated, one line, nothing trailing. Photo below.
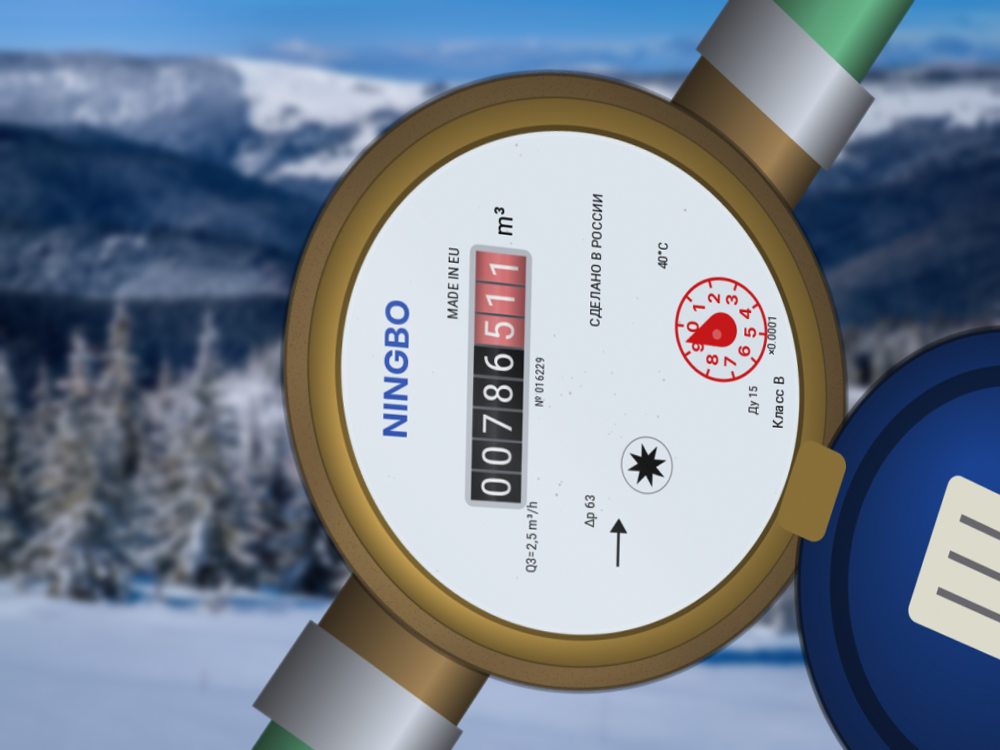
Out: m³ 786.5109
